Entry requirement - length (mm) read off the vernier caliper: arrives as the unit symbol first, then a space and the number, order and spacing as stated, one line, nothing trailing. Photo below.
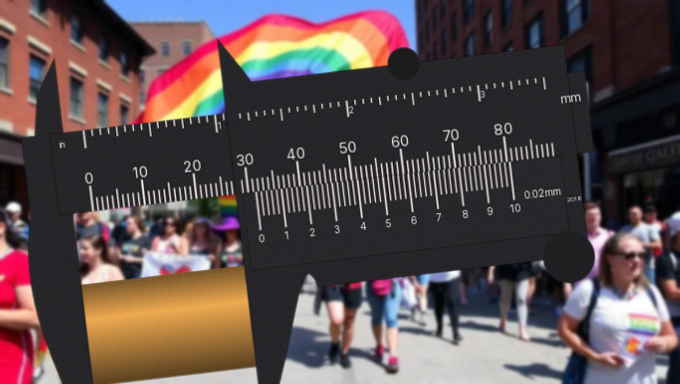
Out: mm 31.5
